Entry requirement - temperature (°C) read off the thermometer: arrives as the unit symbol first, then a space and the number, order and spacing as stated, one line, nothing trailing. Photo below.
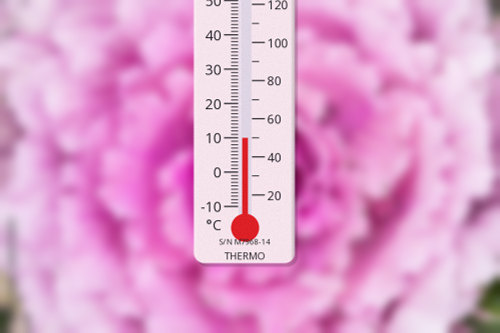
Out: °C 10
